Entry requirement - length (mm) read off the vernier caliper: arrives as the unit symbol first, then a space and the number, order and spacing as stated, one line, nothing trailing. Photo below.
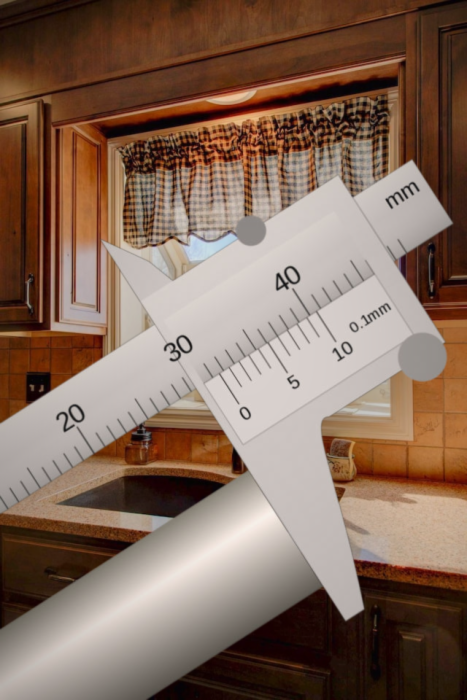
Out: mm 31.6
